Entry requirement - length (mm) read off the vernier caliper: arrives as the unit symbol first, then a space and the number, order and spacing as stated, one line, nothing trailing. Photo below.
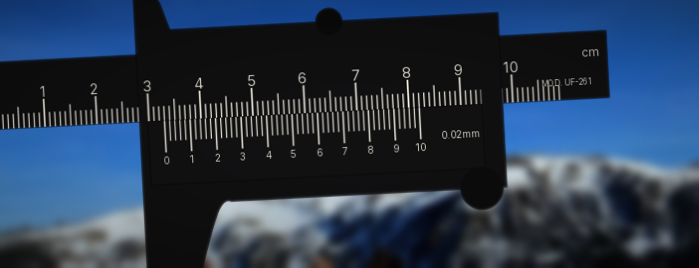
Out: mm 33.0
